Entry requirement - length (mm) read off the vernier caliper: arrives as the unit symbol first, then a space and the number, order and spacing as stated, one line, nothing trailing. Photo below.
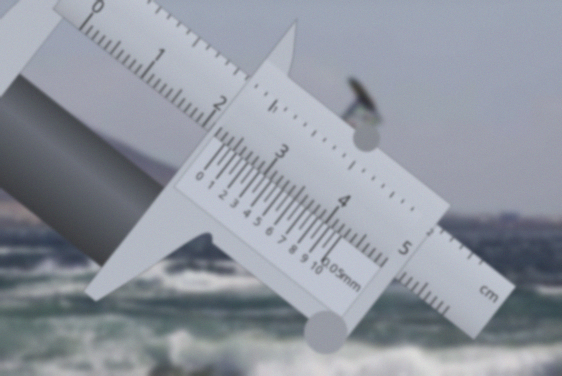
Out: mm 23.6
